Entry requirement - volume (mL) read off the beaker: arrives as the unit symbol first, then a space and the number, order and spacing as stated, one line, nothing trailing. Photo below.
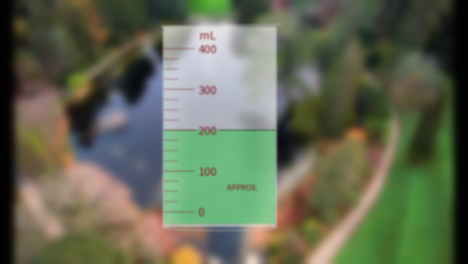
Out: mL 200
